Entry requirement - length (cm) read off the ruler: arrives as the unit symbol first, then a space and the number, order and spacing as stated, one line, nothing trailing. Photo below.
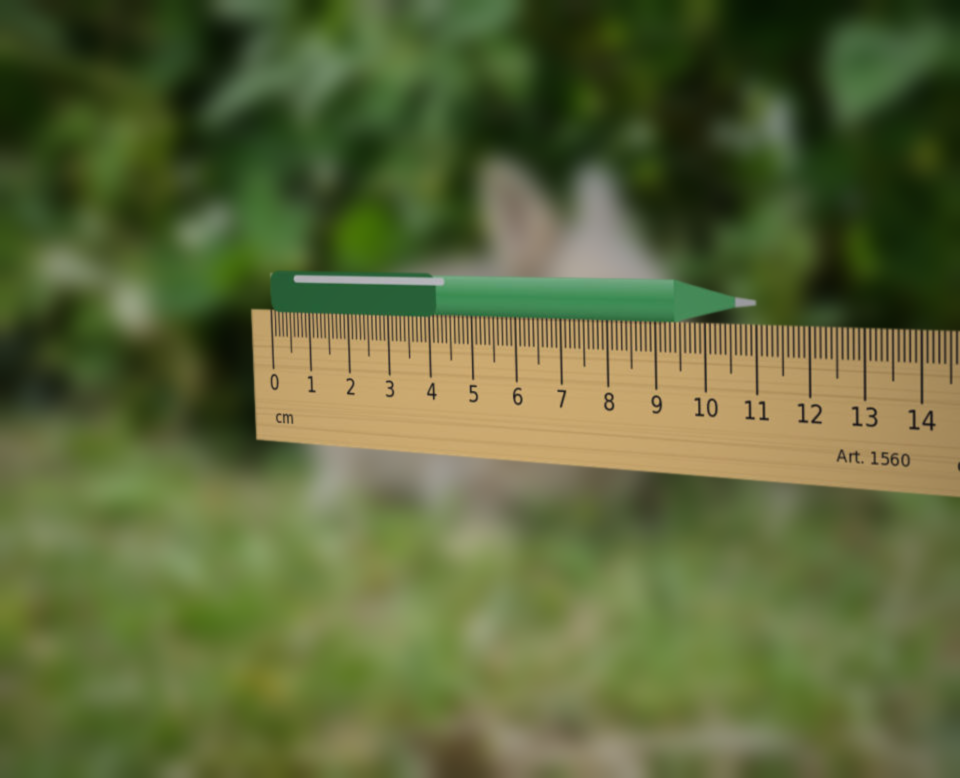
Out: cm 11
